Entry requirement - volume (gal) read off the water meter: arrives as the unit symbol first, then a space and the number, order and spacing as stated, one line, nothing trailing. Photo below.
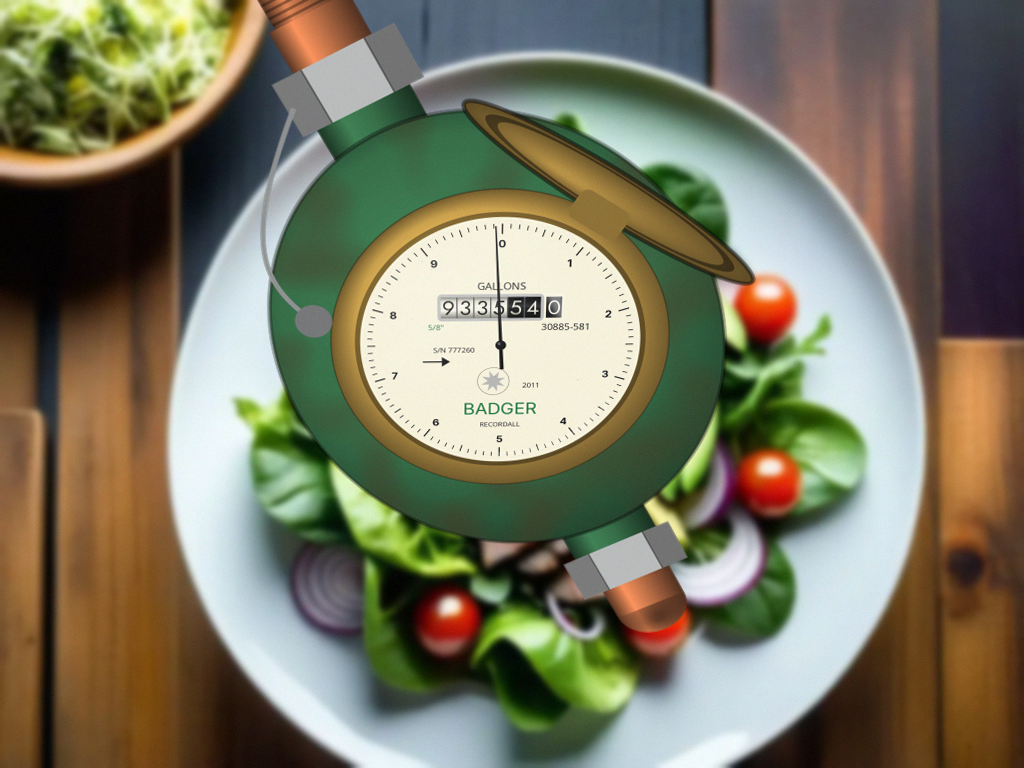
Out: gal 9335539.9
